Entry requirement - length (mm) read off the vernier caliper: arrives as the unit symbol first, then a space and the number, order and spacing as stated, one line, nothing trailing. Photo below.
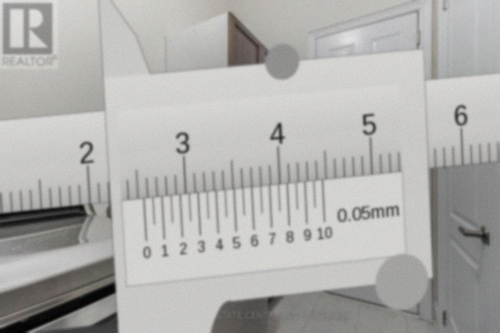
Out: mm 25.6
